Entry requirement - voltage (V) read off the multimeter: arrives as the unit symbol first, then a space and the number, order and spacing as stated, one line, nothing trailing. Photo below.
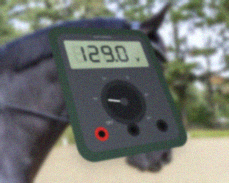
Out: V 129.0
